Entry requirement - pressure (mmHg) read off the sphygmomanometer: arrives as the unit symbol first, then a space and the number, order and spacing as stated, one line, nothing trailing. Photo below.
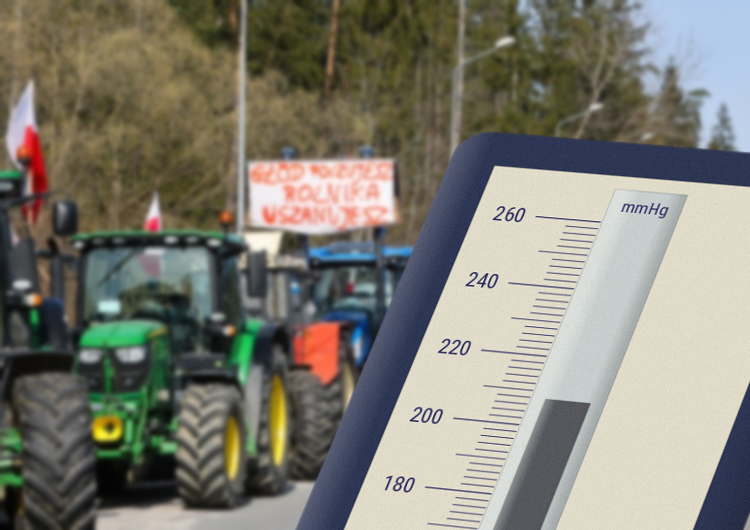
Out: mmHg 208
